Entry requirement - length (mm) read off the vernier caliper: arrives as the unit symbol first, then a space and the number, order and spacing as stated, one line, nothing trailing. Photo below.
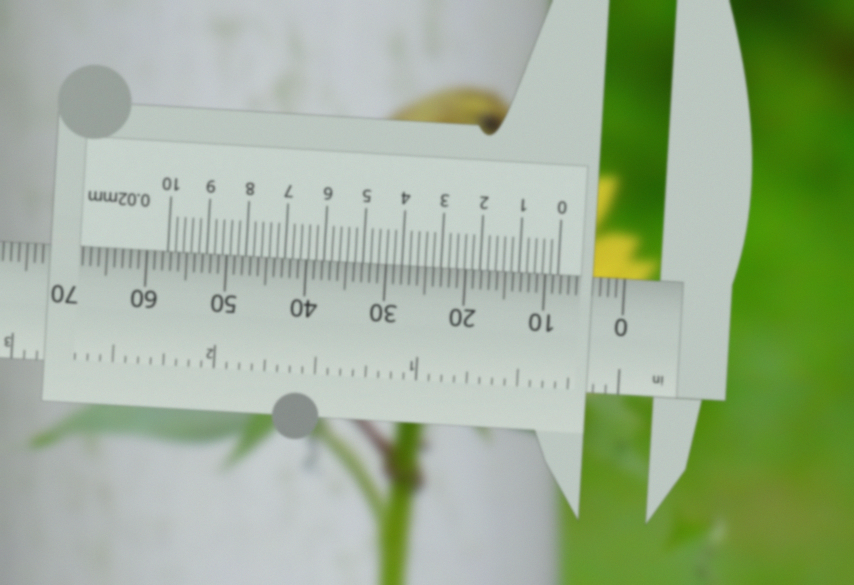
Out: mm 8.4
